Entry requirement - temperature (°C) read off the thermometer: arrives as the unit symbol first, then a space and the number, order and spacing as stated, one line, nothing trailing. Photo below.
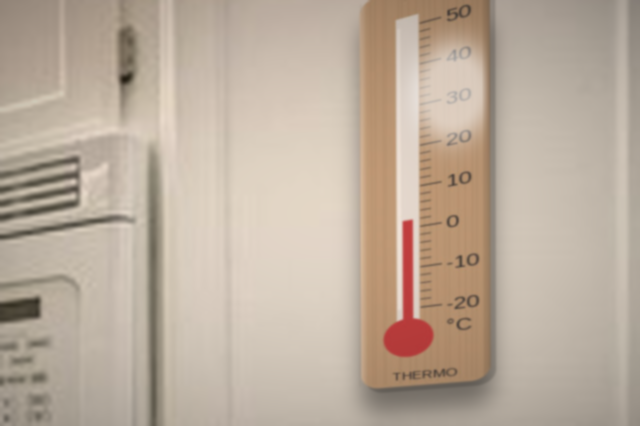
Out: °C 2
